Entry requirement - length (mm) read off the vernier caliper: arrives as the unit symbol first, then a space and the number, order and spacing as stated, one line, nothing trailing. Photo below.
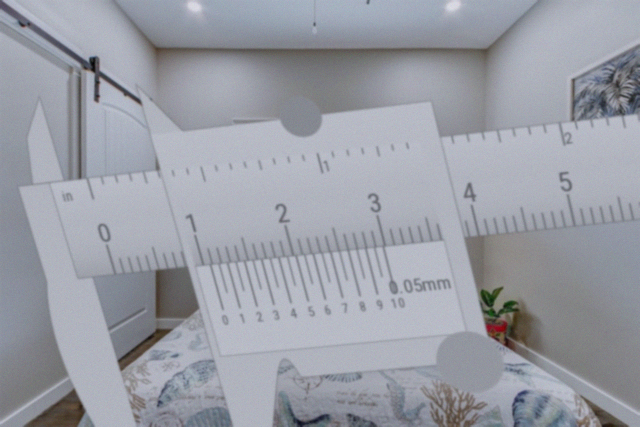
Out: mm 10.8
